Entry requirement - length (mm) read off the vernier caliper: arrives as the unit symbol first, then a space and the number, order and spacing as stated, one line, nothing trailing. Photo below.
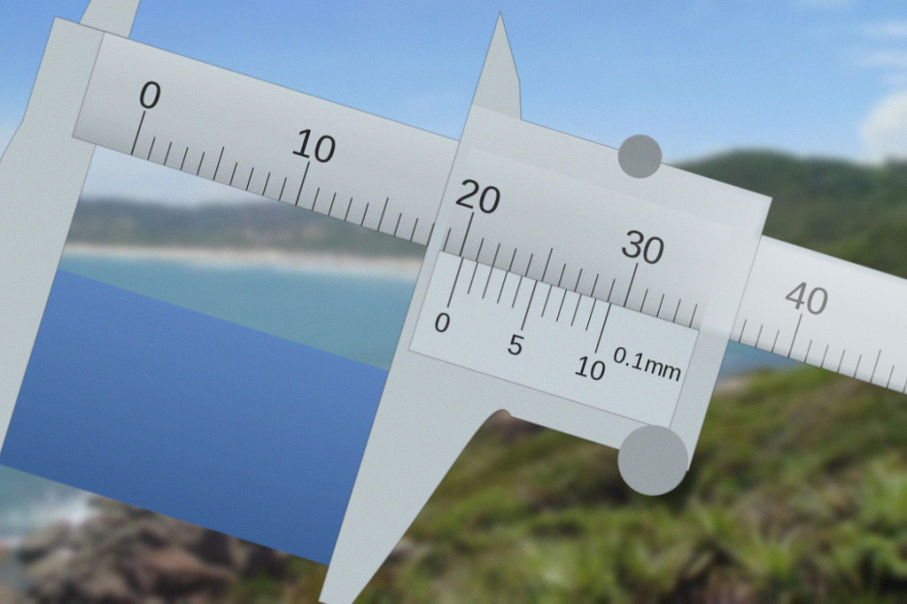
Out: mm 20.2
